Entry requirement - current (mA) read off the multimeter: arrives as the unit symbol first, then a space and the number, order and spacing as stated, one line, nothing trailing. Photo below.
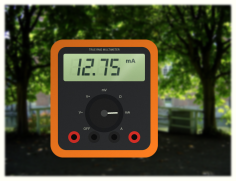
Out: mA 12.75
